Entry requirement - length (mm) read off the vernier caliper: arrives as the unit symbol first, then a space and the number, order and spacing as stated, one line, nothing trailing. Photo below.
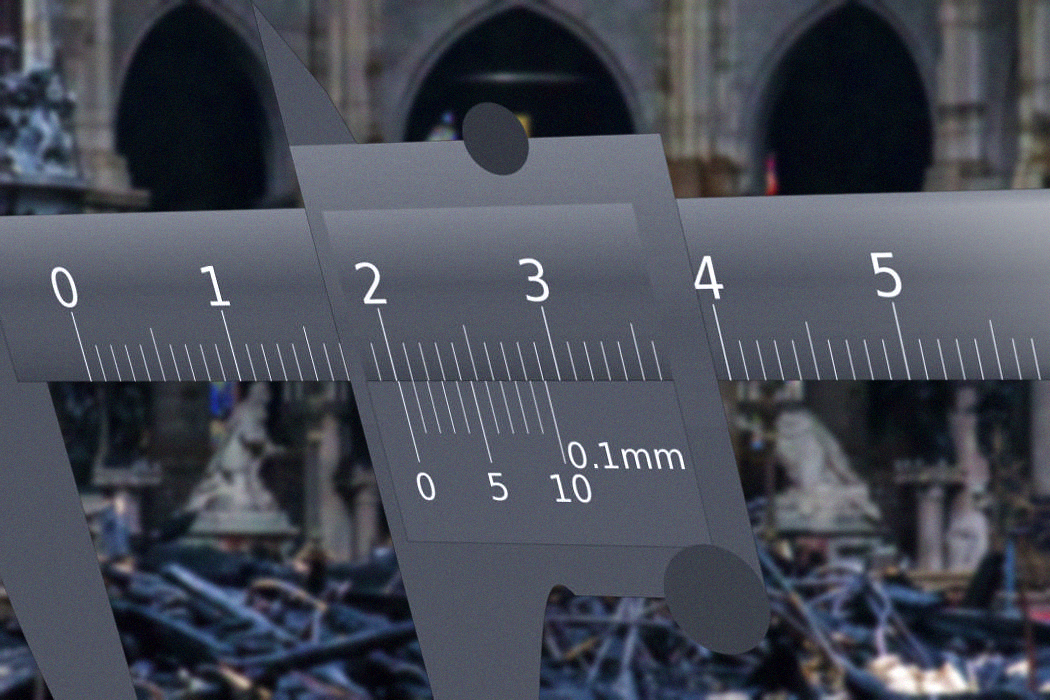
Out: mm 20.1
